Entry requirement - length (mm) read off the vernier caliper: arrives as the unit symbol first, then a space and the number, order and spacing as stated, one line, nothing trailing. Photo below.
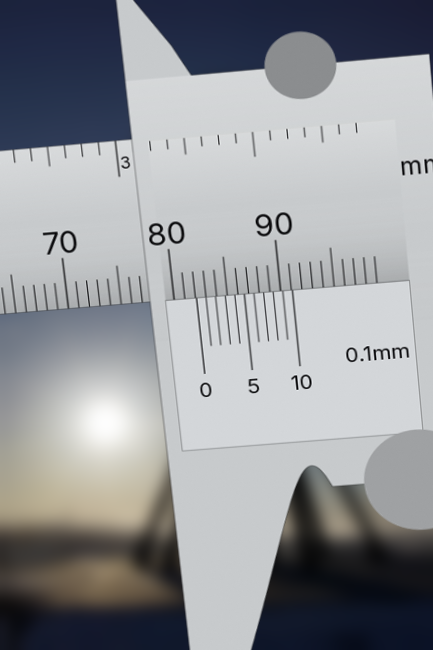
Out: mm 82.1
